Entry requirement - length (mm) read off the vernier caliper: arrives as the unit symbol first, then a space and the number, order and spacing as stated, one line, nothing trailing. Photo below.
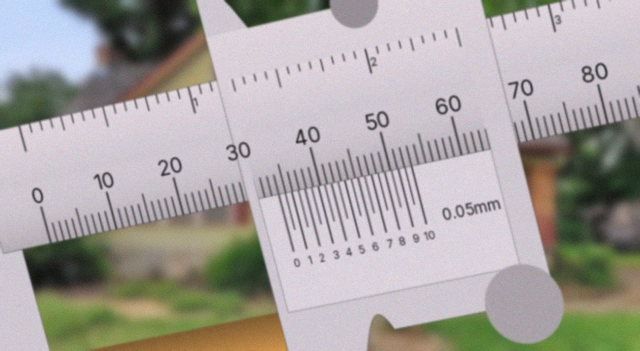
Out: mm 34.0
